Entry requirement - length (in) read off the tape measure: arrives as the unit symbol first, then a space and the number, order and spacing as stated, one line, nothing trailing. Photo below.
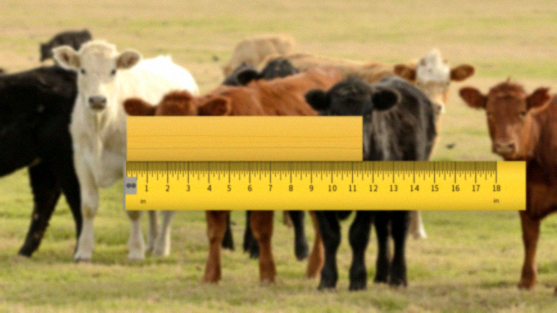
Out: in 11.5
